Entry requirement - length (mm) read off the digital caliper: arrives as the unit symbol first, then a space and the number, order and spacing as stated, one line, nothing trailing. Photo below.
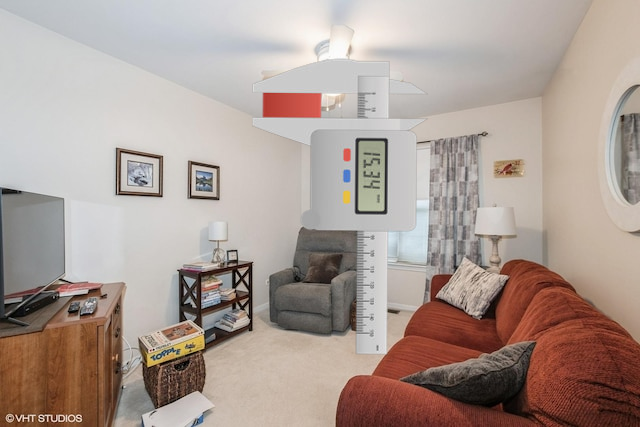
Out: mm 15.34
